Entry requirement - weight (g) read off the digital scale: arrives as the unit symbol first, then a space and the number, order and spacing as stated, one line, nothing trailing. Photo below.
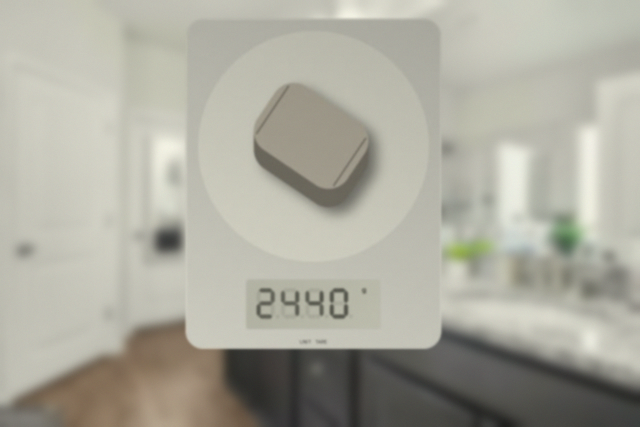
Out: g 2440
